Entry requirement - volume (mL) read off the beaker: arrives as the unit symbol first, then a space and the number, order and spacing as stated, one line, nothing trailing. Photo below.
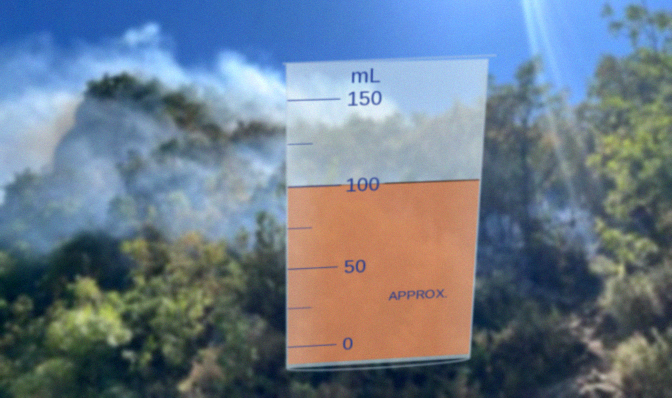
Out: mL 100
